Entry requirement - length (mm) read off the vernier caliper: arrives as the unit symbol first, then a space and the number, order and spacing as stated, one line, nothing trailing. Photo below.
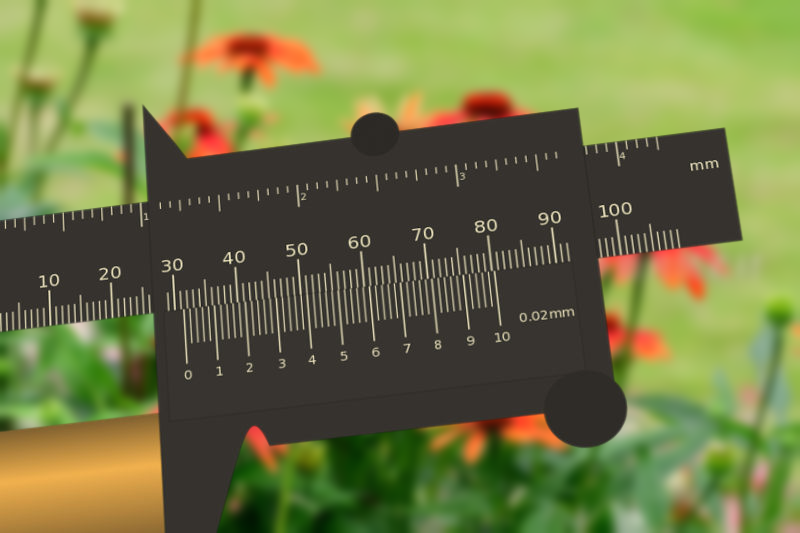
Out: mm 31.4
